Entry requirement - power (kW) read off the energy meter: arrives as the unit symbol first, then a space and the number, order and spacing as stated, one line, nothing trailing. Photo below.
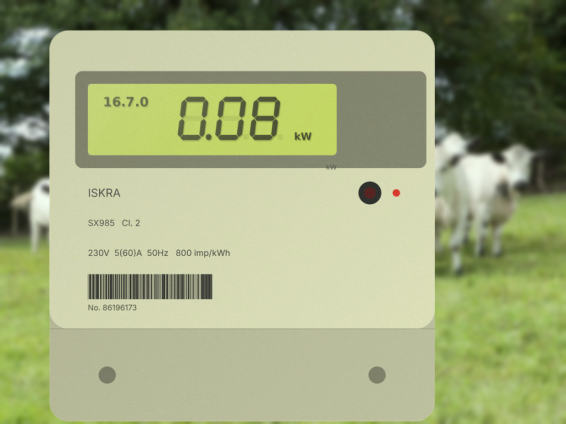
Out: kW 0.08
